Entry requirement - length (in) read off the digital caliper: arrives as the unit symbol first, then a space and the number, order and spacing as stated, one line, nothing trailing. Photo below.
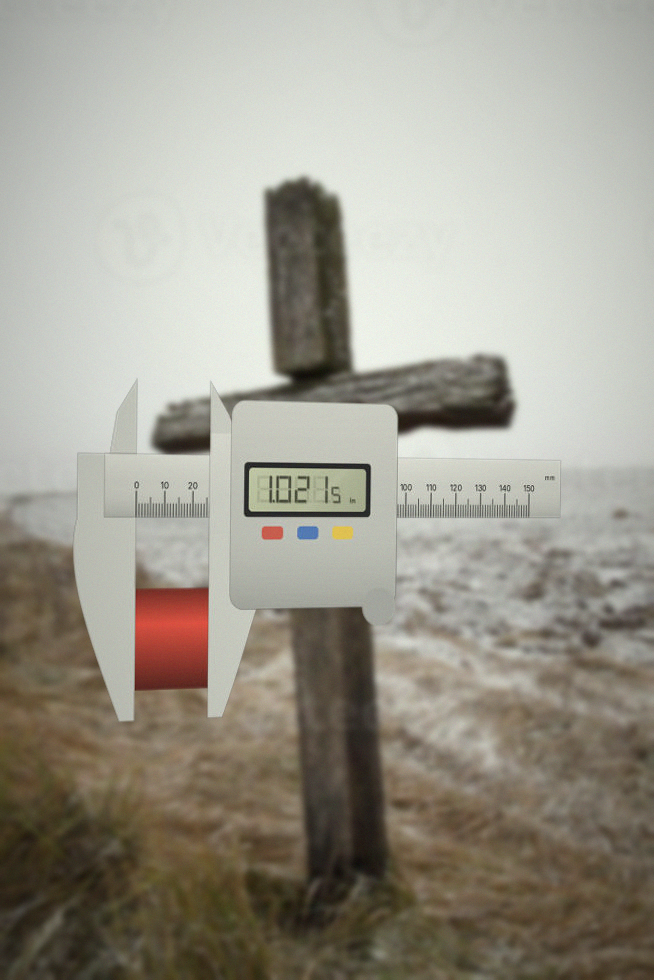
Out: in 1.0215
